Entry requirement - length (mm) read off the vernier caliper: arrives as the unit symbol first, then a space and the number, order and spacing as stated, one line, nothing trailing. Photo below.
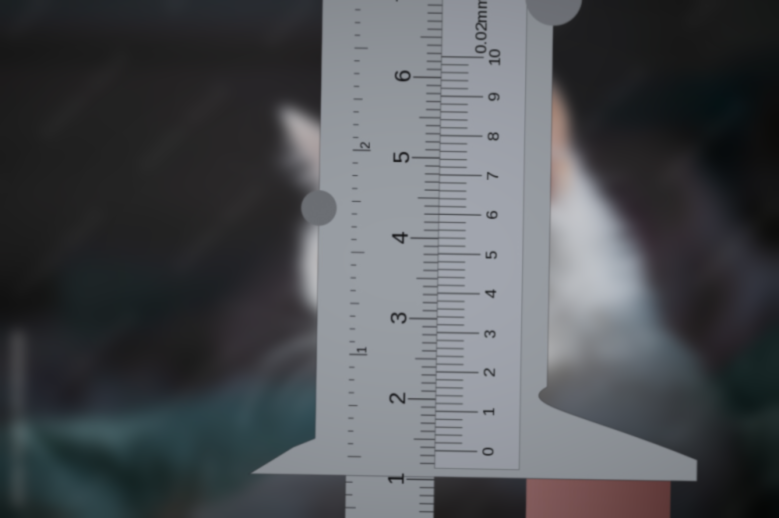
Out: mm 13.6
